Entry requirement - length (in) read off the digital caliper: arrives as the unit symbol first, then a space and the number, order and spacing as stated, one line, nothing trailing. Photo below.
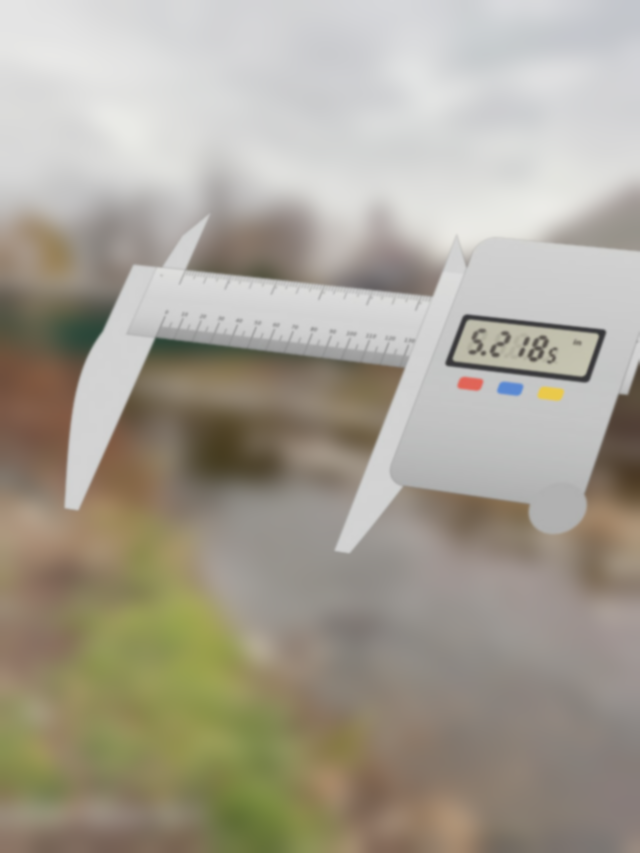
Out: in 5.2185
